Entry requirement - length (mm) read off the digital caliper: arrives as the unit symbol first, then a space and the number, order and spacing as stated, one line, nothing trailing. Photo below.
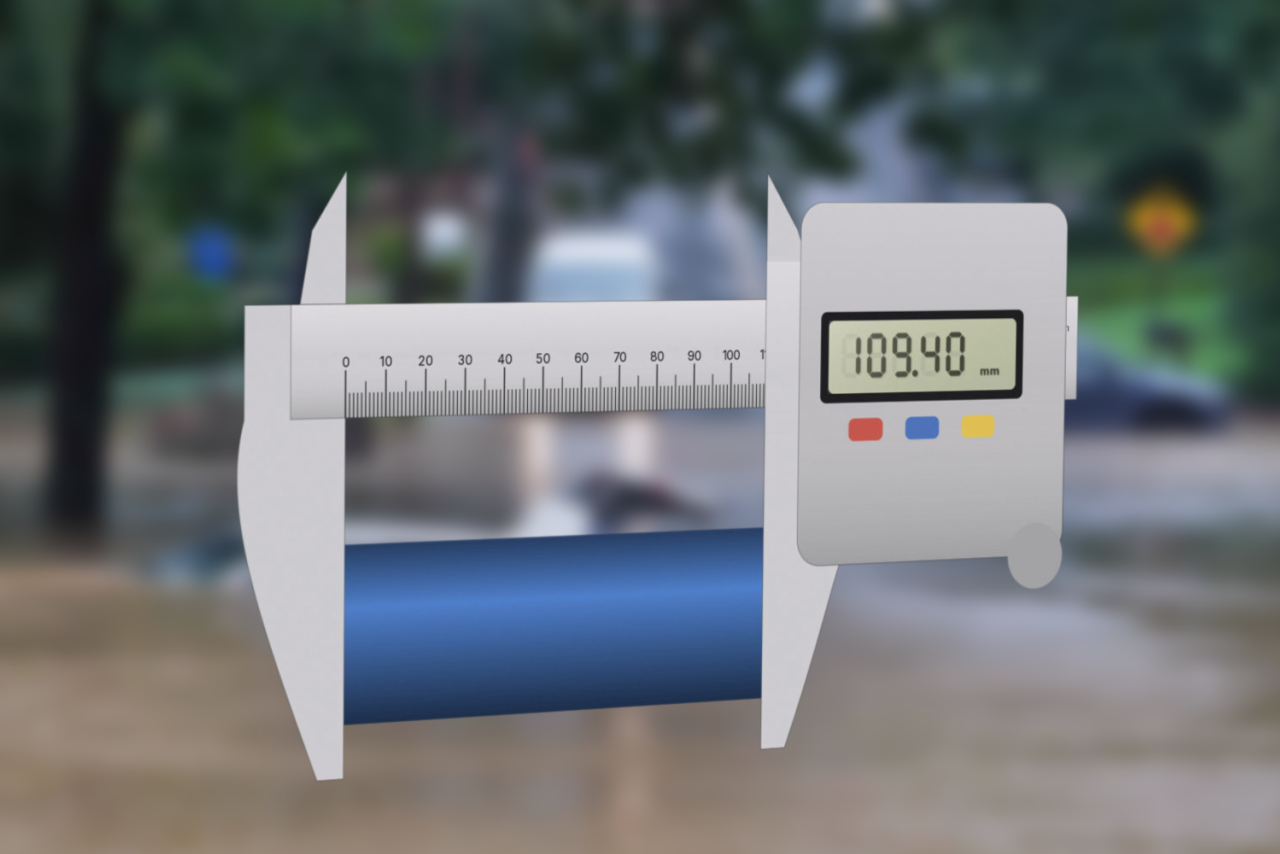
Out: mm 109.40
